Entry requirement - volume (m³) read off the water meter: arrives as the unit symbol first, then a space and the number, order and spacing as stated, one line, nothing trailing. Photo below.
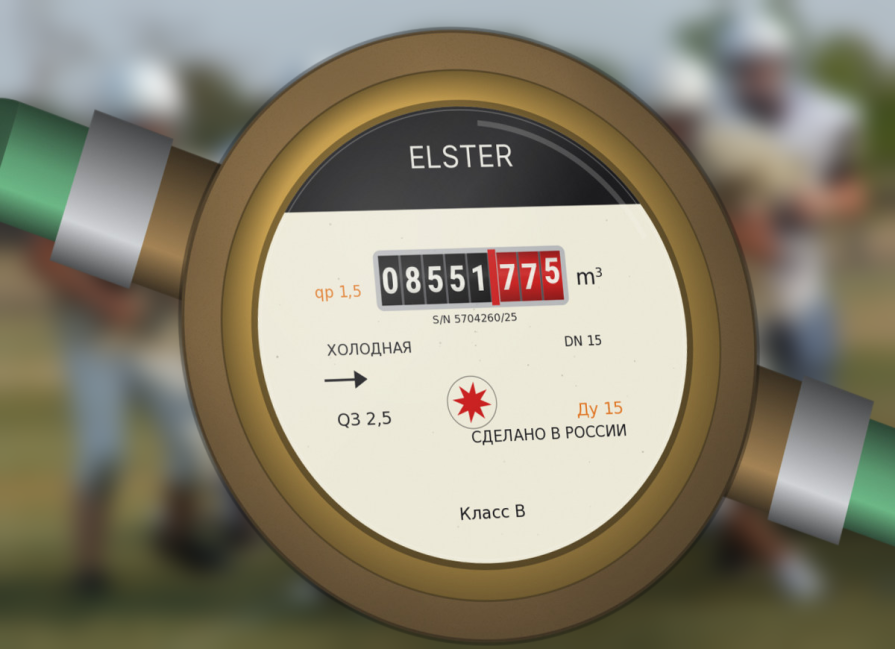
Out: m³ 8551.775
